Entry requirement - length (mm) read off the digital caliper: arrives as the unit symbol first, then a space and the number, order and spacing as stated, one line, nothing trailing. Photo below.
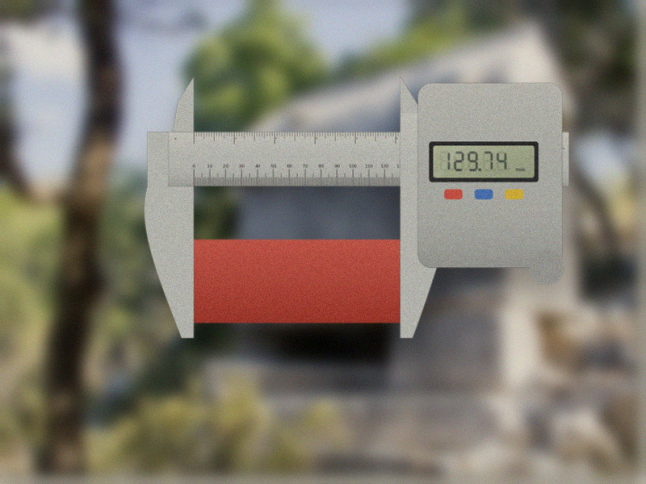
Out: mm 129.74
